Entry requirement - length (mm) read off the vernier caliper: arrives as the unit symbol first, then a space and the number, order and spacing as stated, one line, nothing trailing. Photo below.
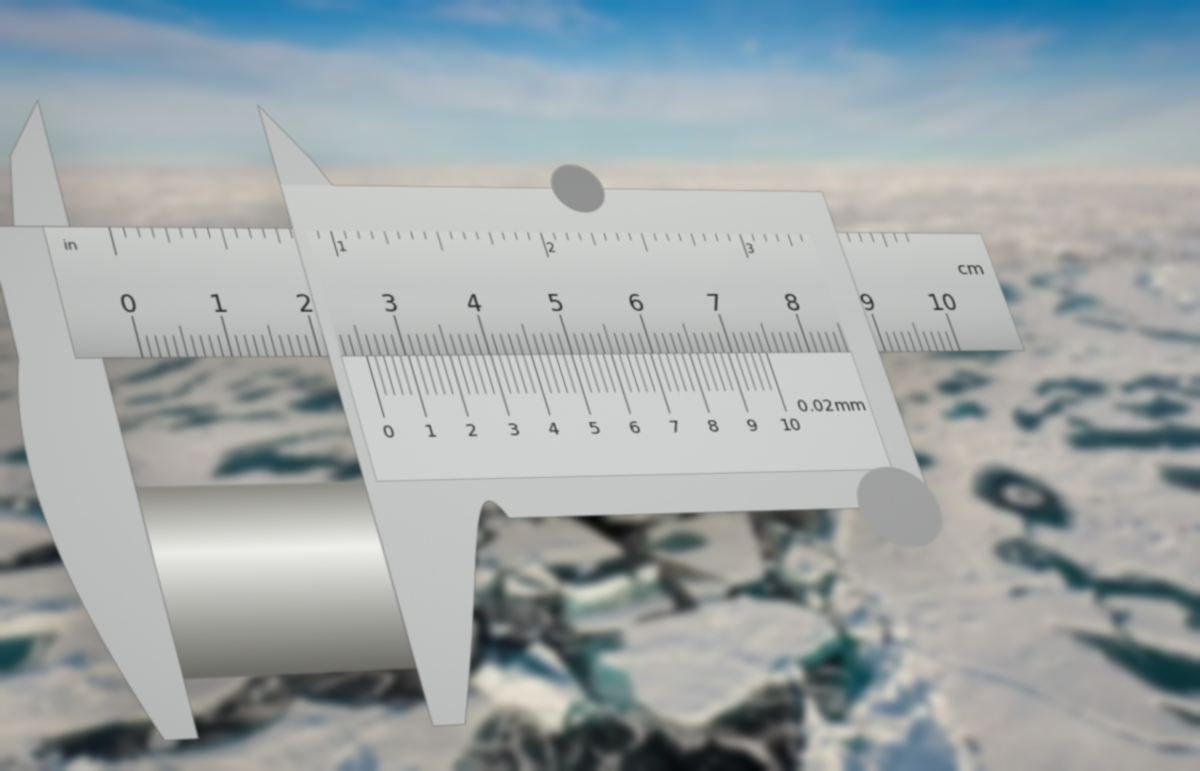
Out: mm 25.4
